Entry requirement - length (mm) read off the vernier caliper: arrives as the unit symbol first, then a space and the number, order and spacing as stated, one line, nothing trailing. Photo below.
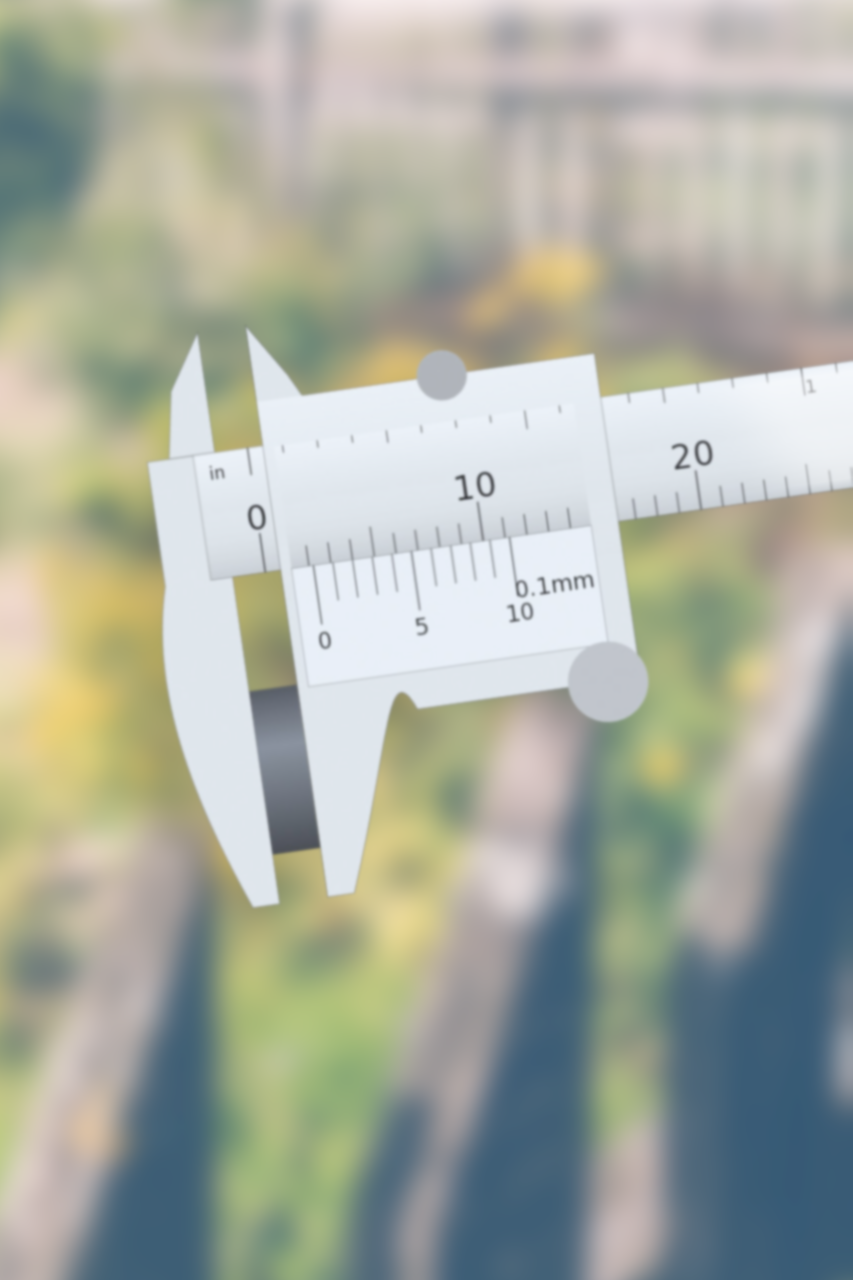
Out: mm 2.2
